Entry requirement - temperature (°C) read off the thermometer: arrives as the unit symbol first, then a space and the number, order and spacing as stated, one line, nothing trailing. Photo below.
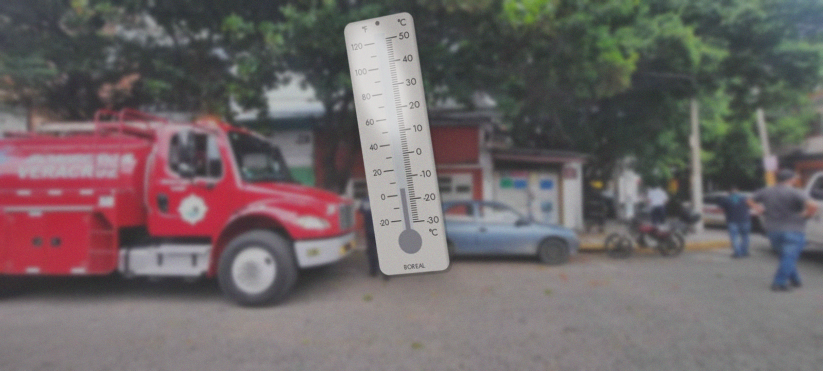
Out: °C -15
